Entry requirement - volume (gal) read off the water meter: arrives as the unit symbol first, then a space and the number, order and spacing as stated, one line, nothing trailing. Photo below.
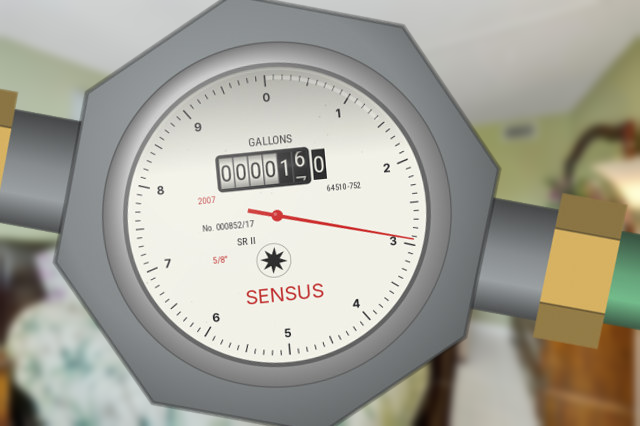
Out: gal 162.9
